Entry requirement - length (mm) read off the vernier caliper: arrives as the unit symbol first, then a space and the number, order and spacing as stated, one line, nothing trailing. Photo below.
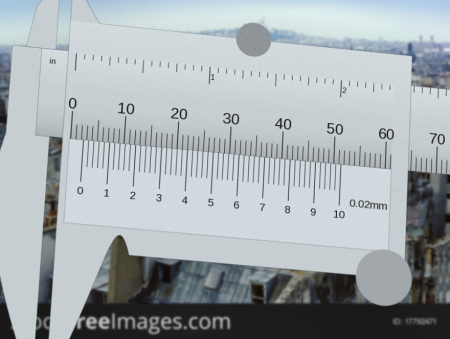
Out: mm 2.4
